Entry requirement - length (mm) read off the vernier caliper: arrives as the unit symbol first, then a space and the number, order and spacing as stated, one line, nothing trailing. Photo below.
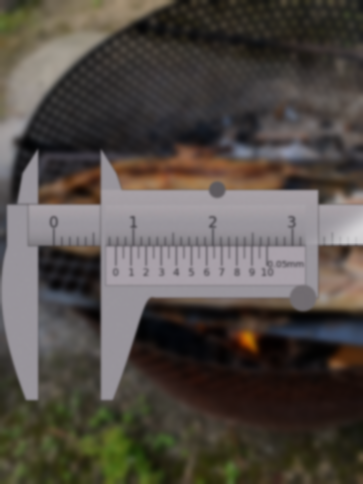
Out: mm 7.8
